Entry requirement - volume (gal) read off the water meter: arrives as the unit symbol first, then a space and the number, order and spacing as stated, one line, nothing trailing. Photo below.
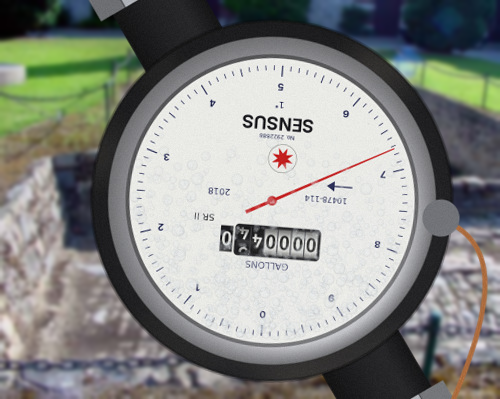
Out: gal 436.7
